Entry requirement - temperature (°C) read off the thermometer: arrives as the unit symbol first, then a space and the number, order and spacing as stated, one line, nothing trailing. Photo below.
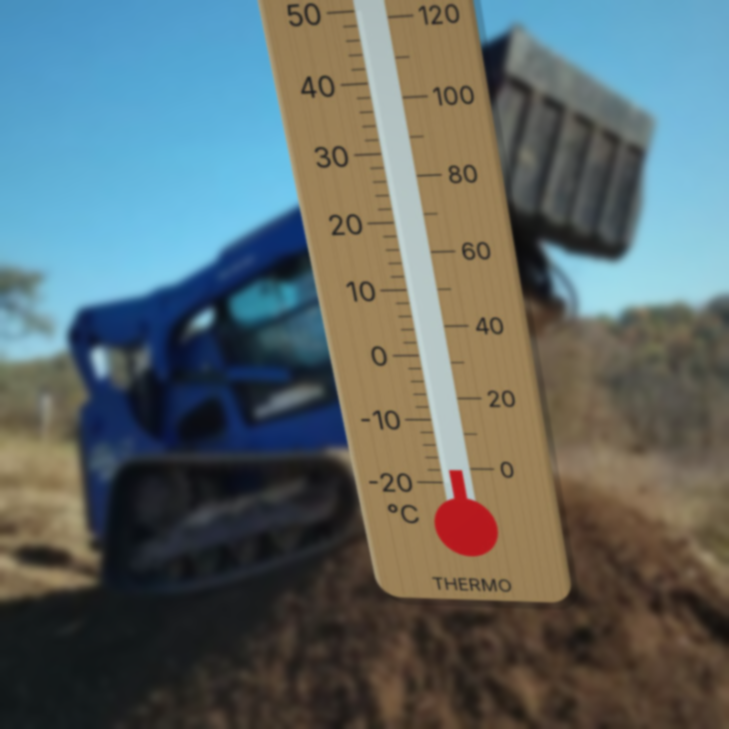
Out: °C -18
